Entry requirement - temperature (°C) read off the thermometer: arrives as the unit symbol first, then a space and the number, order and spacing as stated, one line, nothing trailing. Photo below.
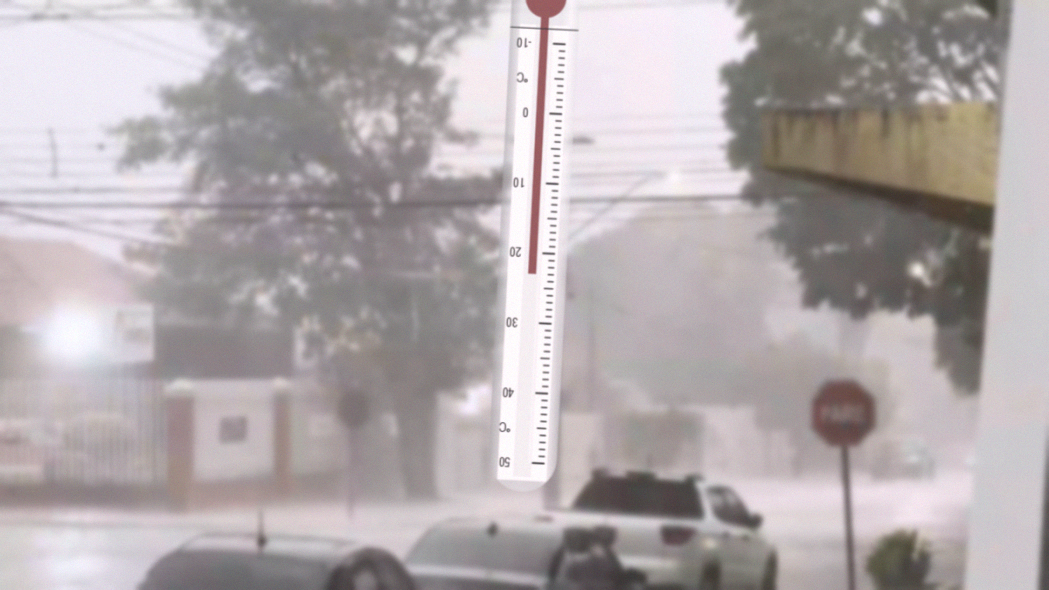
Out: °C 23
